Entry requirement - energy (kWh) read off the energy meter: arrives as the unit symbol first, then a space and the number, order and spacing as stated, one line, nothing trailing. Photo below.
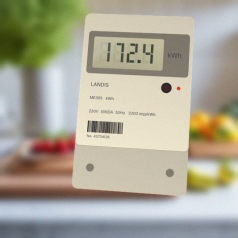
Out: kWh 172.4
